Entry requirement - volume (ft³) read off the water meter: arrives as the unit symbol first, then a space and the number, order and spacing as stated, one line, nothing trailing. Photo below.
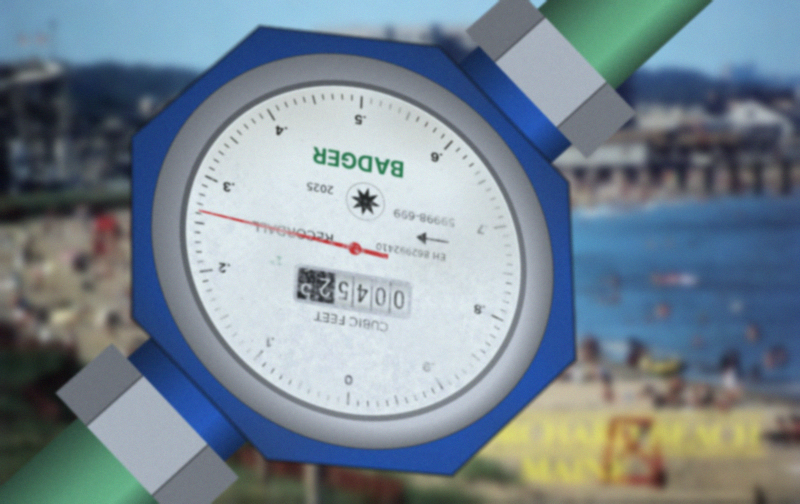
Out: ft³ 4525.26
